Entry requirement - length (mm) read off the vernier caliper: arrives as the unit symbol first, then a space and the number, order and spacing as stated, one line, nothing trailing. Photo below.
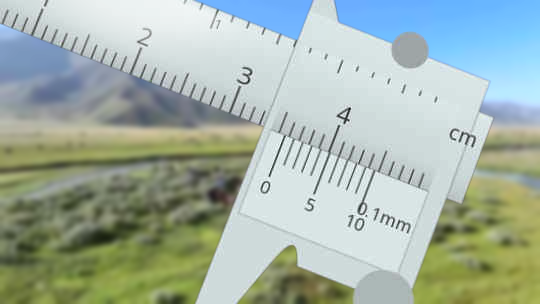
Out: mm 35.6
